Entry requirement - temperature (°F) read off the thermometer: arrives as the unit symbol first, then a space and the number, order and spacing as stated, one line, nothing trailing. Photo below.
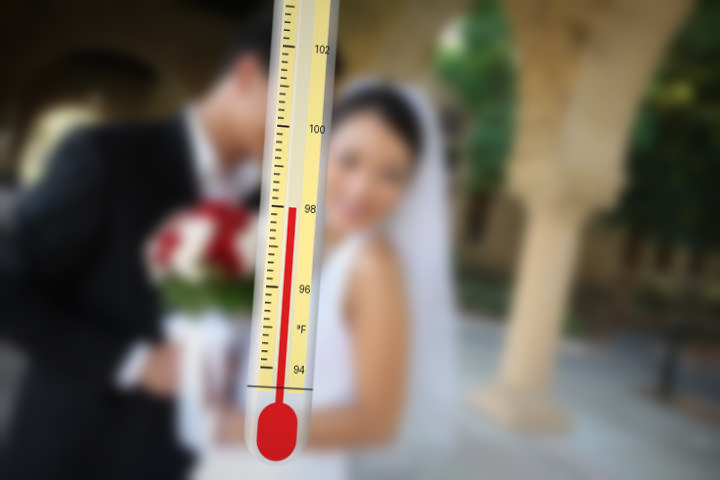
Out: °F 98
